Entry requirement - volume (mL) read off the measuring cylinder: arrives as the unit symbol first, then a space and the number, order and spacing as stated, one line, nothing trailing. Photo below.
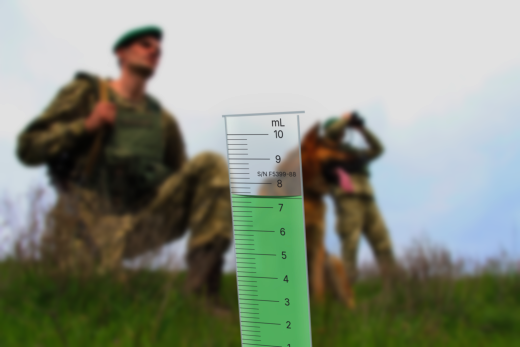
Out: mL 7.4
